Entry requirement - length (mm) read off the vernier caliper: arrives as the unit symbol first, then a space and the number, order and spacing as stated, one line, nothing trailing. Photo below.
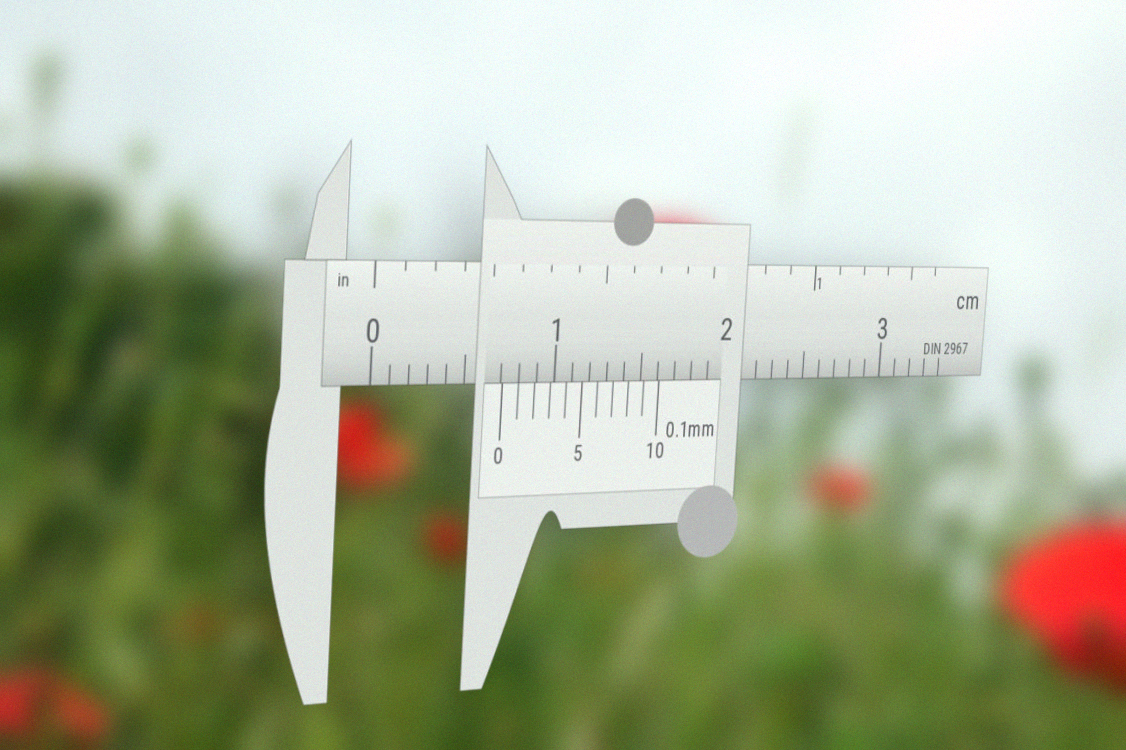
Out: mm 7.1
